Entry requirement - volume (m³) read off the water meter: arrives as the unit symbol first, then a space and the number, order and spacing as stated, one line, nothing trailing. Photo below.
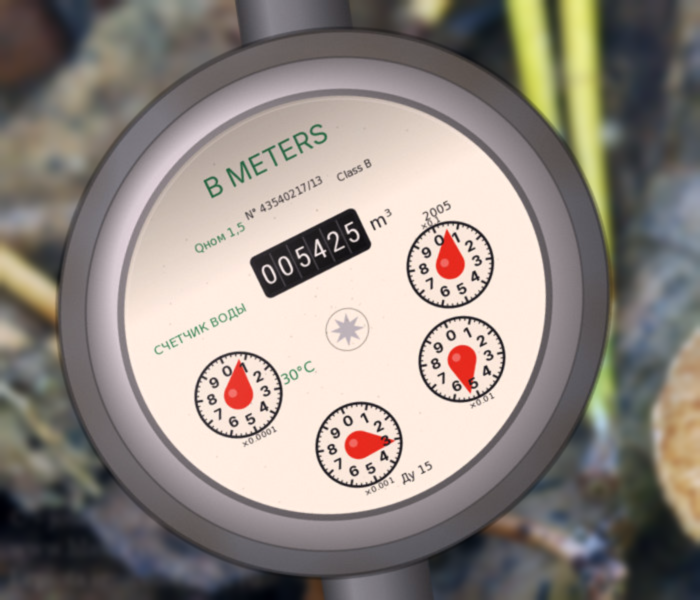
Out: m³ 5425.0530
